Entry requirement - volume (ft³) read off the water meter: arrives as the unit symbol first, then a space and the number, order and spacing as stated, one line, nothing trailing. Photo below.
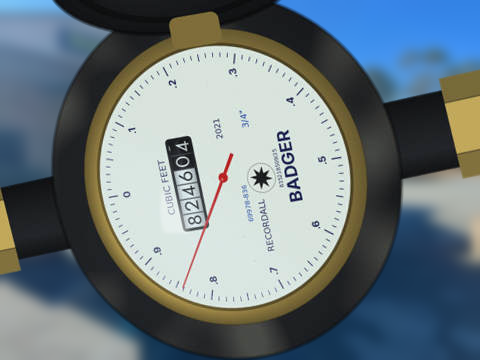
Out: ft³ 824603.84
